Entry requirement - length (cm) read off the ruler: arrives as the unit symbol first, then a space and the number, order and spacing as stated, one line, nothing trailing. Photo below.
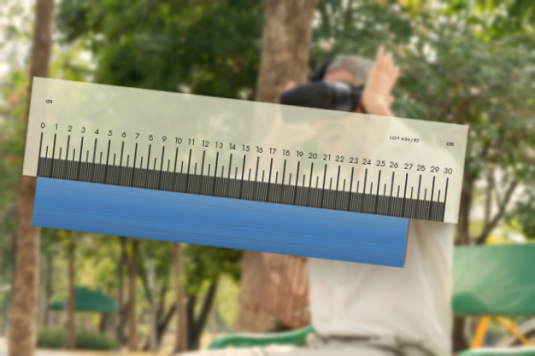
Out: cm 27.5
